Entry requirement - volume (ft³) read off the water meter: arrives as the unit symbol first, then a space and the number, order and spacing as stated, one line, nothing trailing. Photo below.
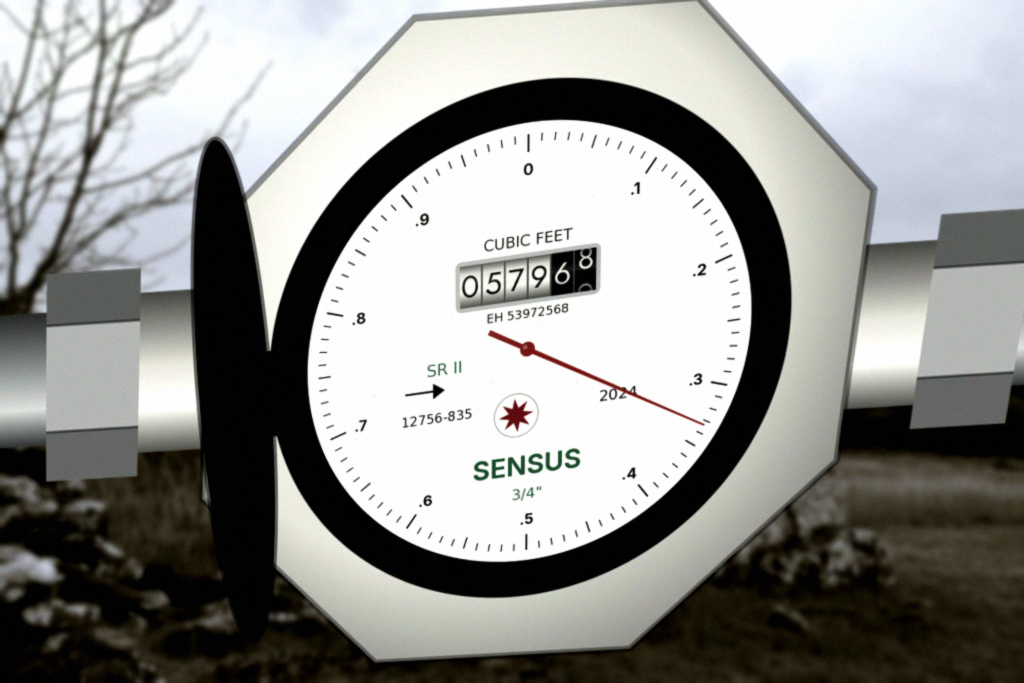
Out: ft³ 57968.33
